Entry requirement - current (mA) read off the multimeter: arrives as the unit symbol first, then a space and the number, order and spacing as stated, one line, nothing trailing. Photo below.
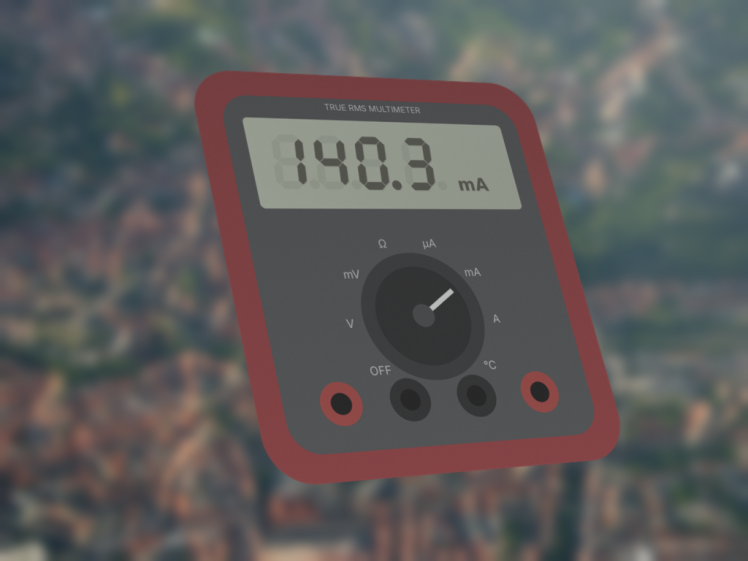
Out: mA 140.3
